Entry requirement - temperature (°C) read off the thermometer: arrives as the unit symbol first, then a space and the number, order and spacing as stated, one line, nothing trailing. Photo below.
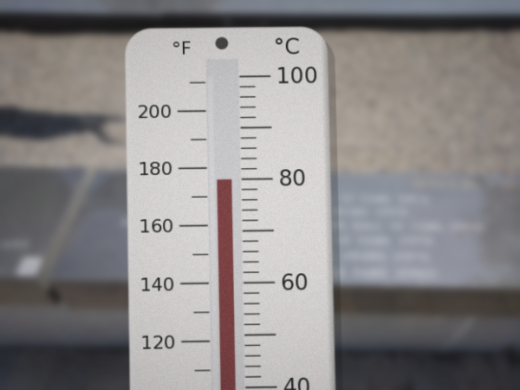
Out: °C 80
